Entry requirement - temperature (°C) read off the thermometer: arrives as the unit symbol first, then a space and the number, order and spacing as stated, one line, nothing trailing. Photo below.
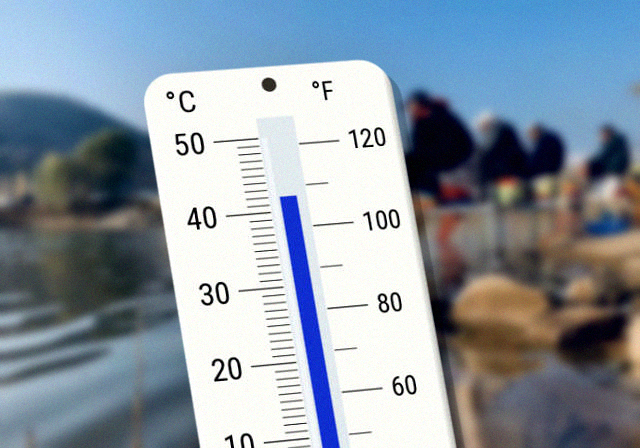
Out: °C 42
